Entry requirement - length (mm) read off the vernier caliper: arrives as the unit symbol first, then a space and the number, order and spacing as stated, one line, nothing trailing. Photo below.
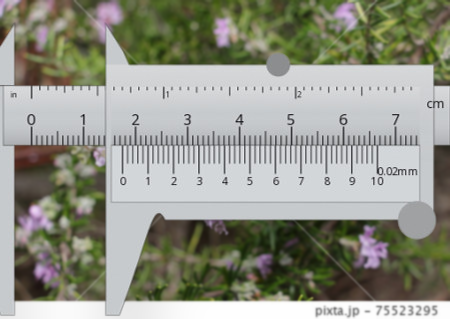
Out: mm 17.5
